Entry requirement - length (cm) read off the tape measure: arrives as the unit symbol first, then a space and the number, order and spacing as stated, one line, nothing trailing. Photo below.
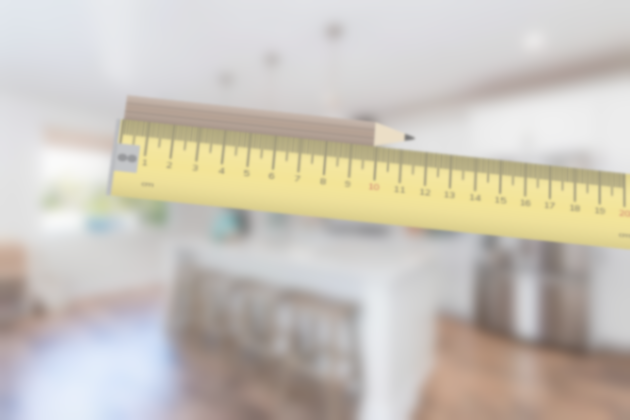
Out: cm 11.5
